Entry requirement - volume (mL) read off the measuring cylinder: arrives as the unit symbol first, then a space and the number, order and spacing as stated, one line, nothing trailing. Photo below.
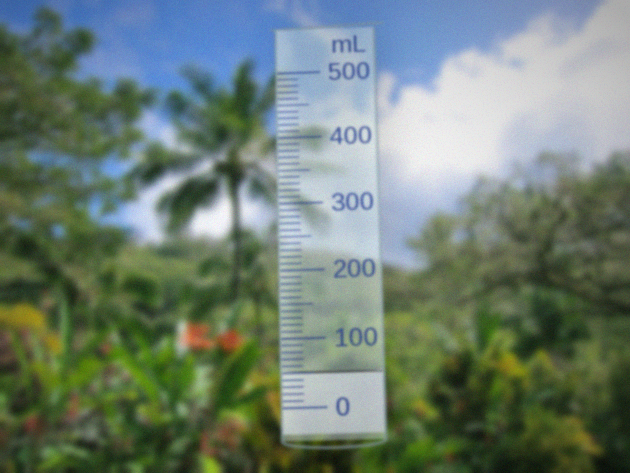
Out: mL 50
